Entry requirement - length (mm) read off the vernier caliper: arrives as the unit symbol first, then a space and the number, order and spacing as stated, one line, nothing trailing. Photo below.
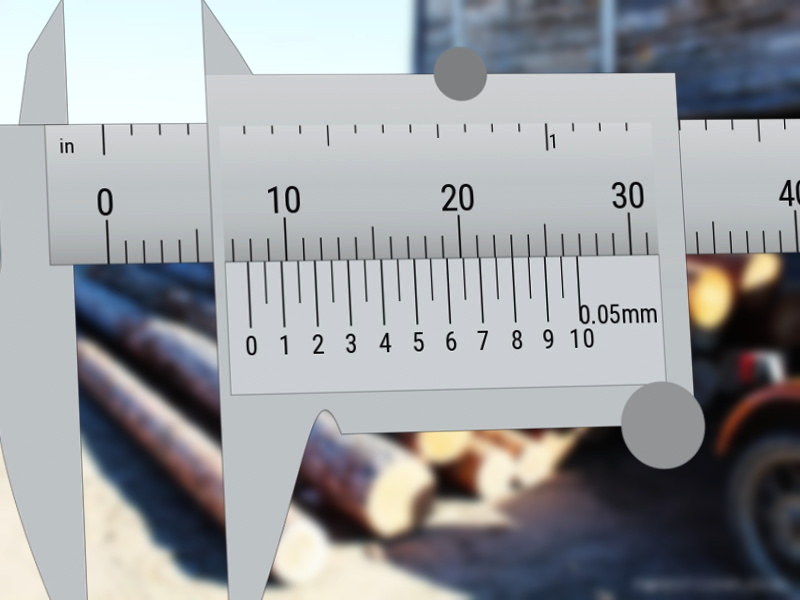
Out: mm 7.8
